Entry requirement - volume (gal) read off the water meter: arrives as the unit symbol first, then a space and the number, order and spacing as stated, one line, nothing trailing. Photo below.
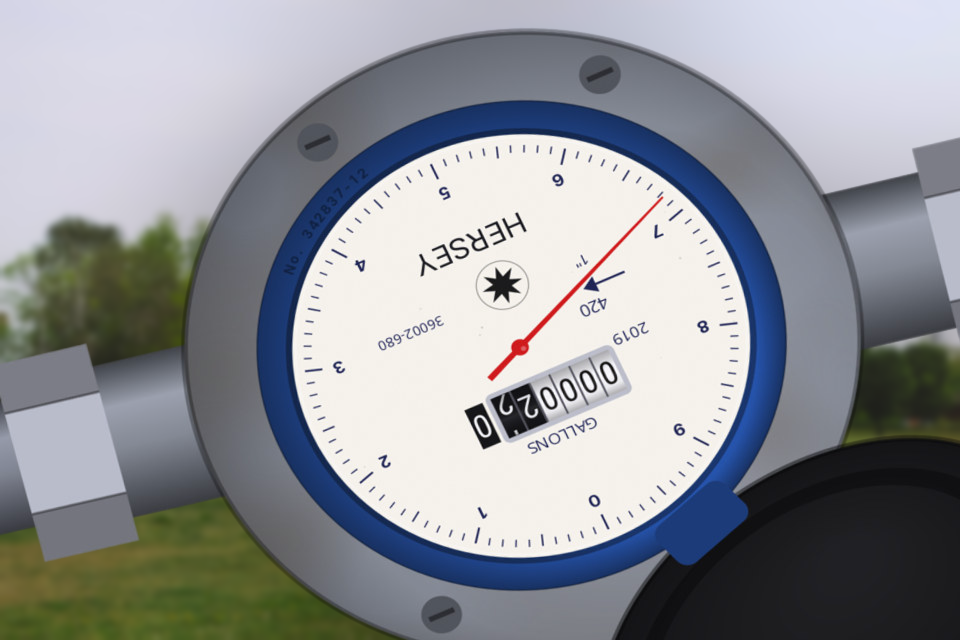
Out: gal 216.8
